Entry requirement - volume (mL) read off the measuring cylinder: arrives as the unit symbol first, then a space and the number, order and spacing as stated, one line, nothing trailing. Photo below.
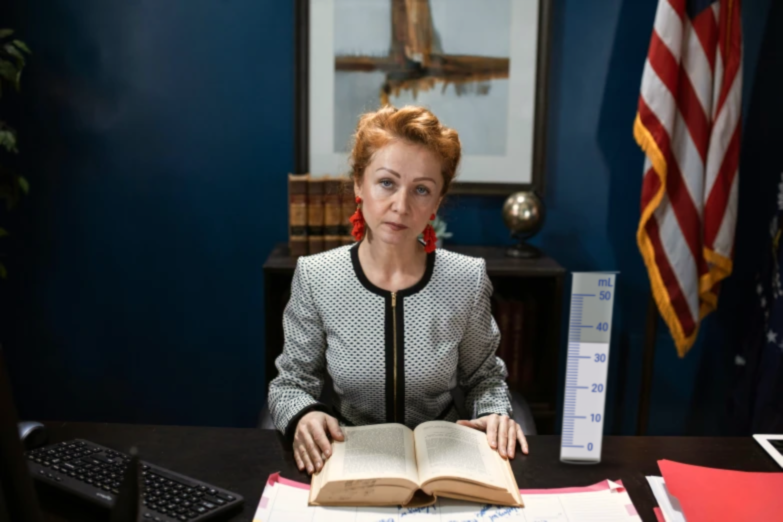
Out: mL 35
